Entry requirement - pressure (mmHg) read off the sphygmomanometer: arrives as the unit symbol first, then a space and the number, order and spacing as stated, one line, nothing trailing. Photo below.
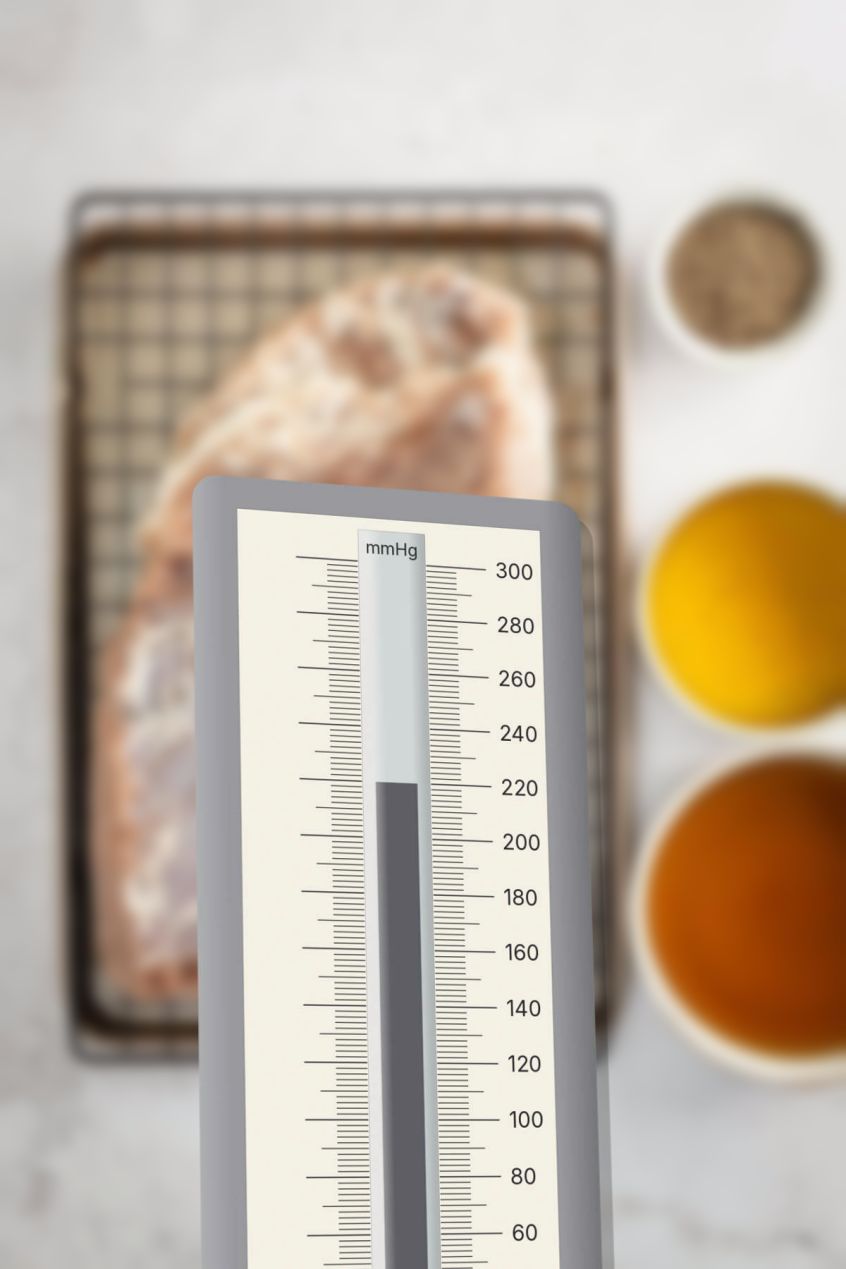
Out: mmHg 220
